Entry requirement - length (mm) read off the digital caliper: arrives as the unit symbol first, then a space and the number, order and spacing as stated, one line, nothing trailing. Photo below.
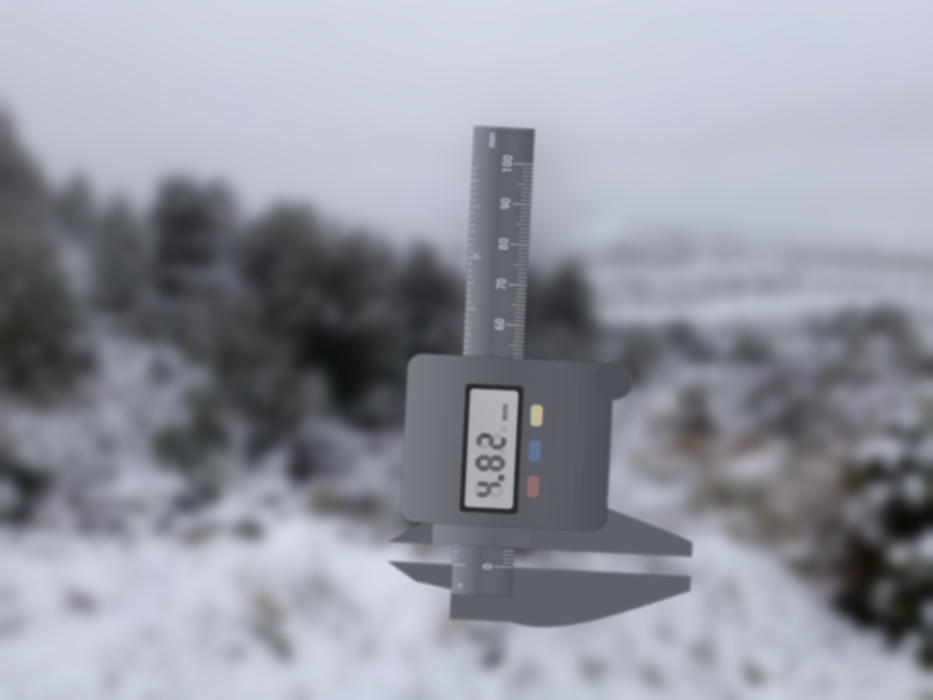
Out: mm 4.82
